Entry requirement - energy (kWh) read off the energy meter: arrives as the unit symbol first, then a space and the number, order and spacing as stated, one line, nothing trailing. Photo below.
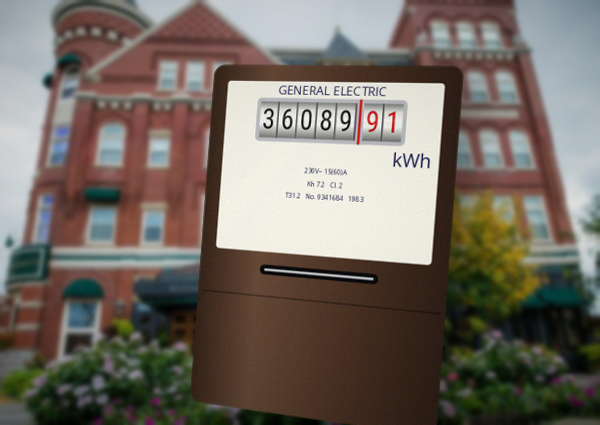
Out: kWh 36089.91
